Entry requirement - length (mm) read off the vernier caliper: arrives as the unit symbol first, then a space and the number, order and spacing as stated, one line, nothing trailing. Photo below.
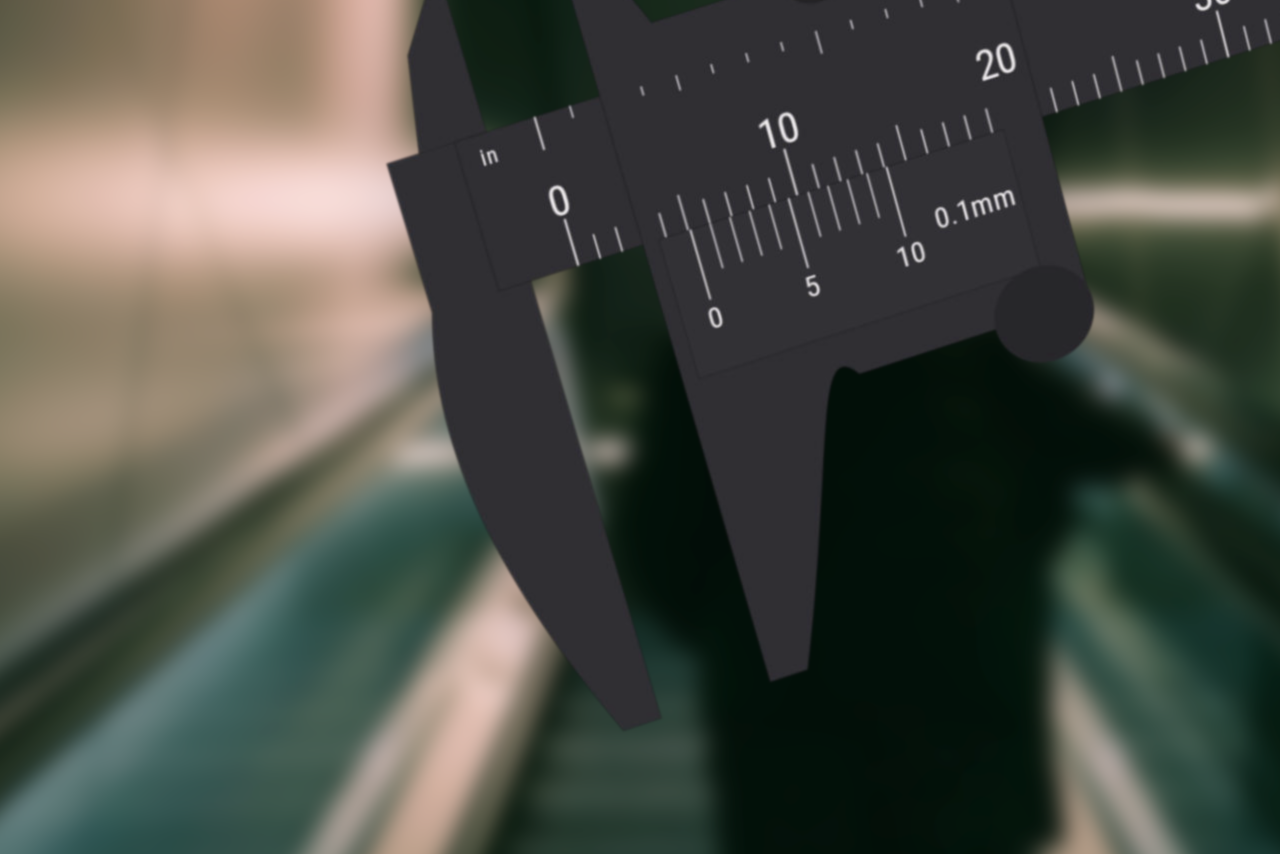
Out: mm 5.1
